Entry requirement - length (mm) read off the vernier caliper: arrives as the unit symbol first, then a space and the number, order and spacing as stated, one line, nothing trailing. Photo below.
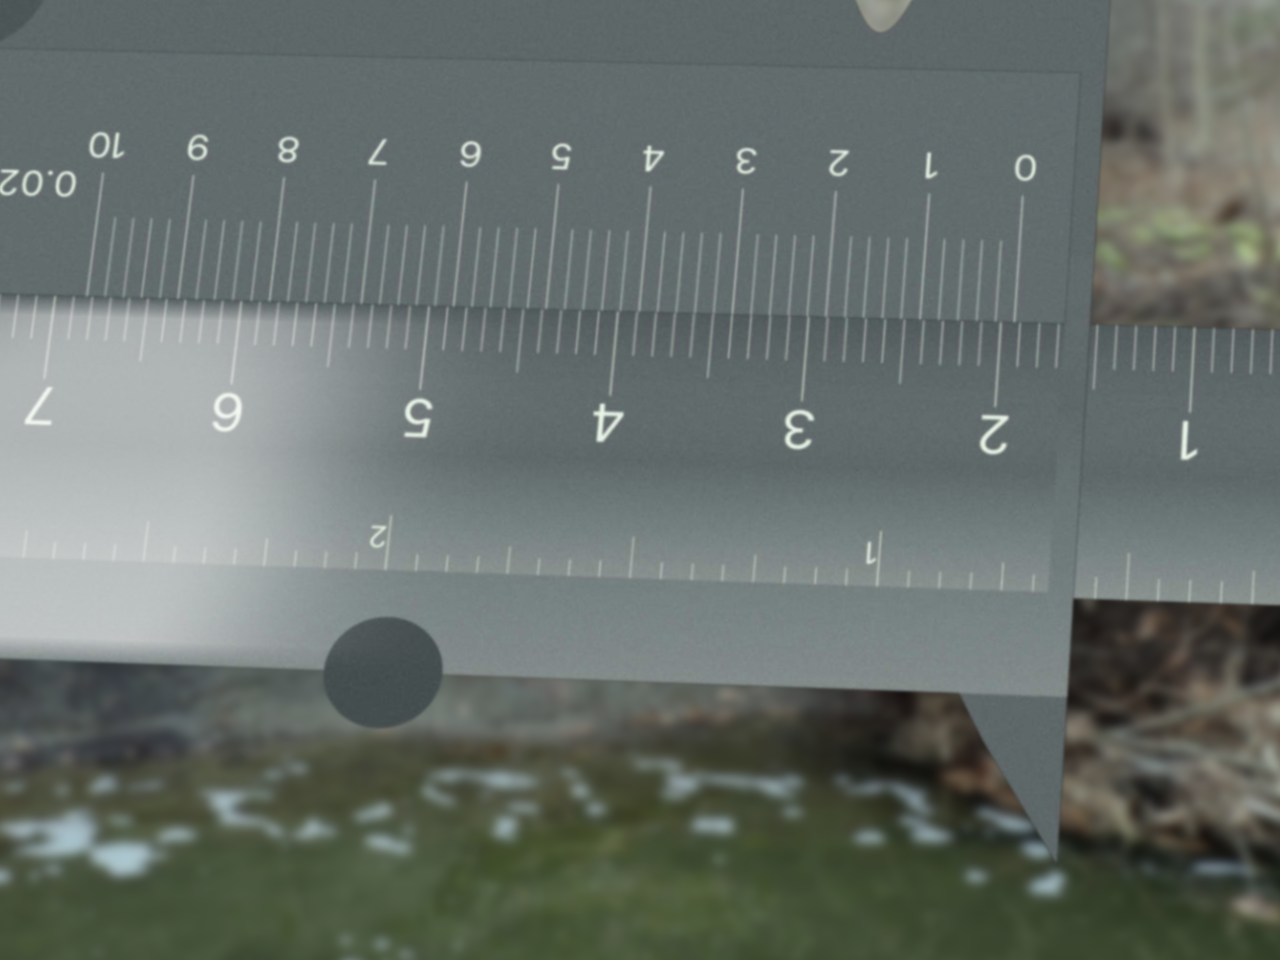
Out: mm 19.3
